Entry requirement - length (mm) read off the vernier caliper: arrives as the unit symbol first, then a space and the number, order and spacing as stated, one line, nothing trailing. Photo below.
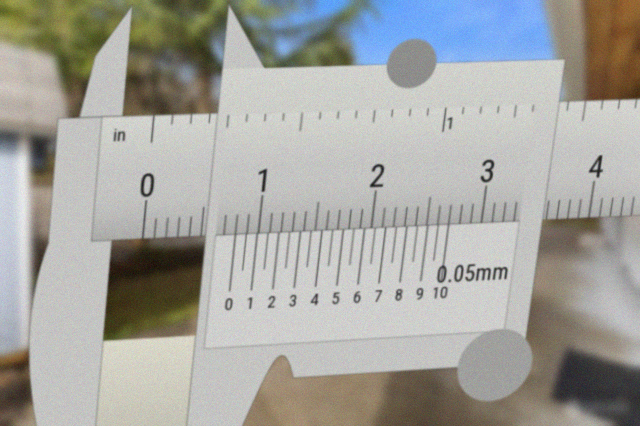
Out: mm 8.0
